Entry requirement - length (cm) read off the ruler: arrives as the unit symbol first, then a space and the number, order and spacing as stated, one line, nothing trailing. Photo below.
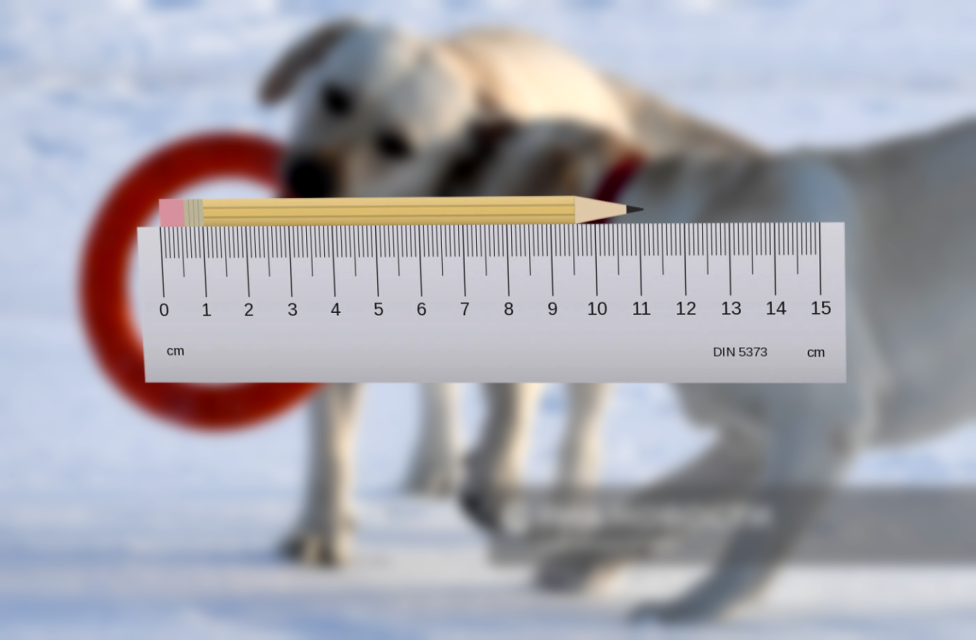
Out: cm 11.1
